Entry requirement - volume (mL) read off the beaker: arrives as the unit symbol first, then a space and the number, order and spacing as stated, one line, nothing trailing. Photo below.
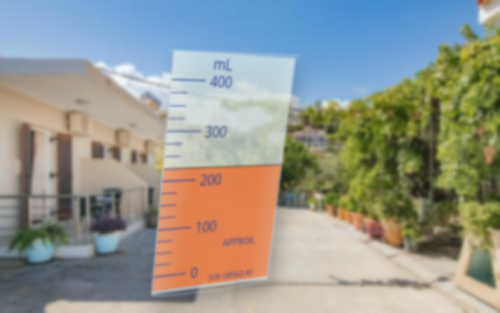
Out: mL 225
